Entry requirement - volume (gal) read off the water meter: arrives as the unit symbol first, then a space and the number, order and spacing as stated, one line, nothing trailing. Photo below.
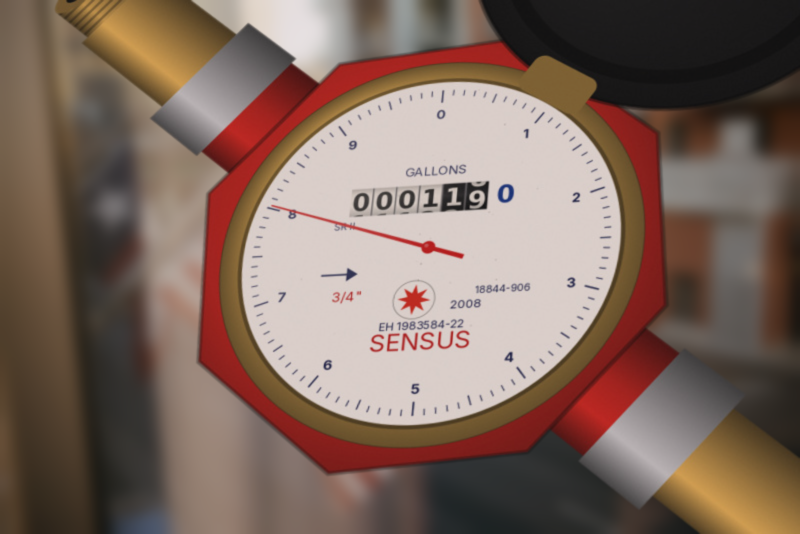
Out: gal 1188.0
